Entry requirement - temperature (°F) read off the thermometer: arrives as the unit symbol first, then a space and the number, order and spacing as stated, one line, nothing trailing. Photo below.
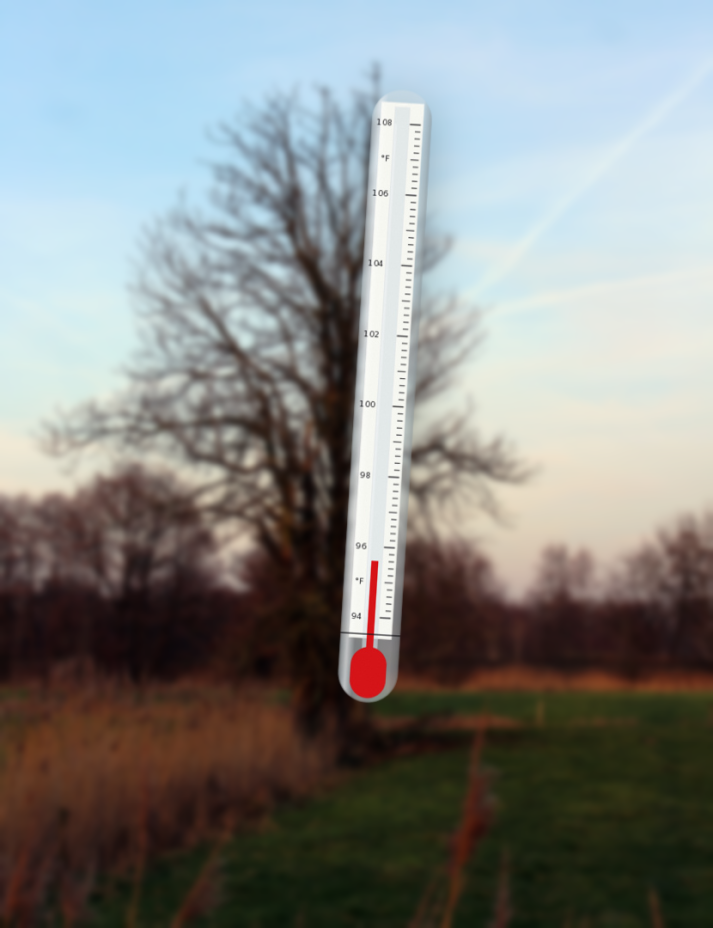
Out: °F 95.6
